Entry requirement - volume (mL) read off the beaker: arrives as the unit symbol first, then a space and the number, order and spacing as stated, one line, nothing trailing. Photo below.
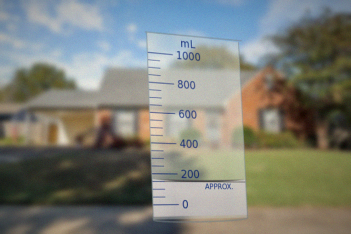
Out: mL 150
